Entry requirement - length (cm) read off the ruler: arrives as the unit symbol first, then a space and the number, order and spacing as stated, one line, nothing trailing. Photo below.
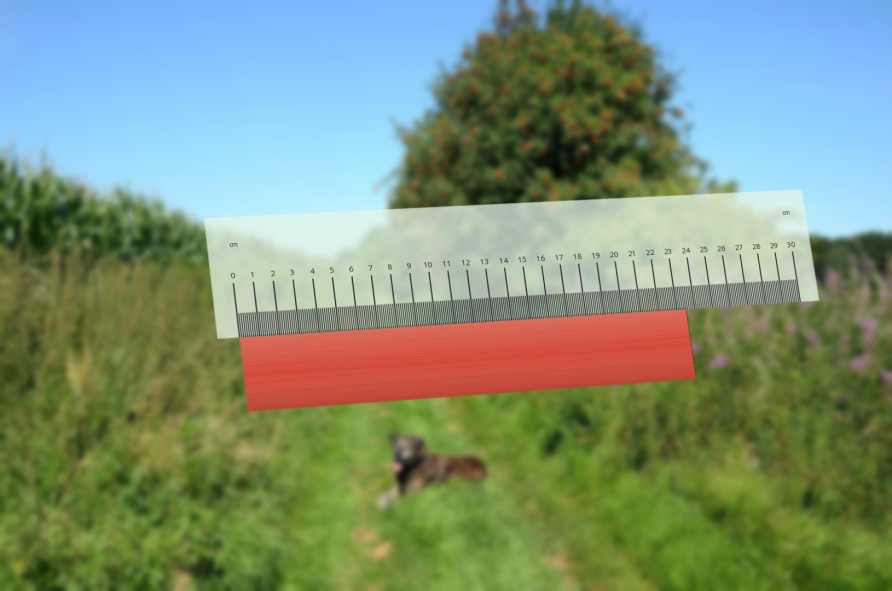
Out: cm 23.5
